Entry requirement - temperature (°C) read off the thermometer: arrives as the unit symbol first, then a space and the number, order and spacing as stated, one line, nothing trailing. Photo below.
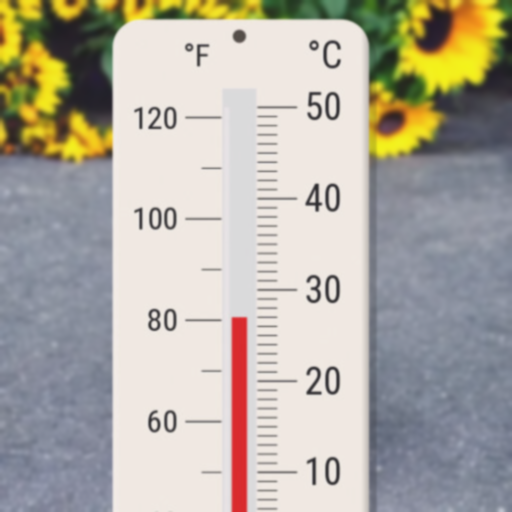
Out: °C 27
